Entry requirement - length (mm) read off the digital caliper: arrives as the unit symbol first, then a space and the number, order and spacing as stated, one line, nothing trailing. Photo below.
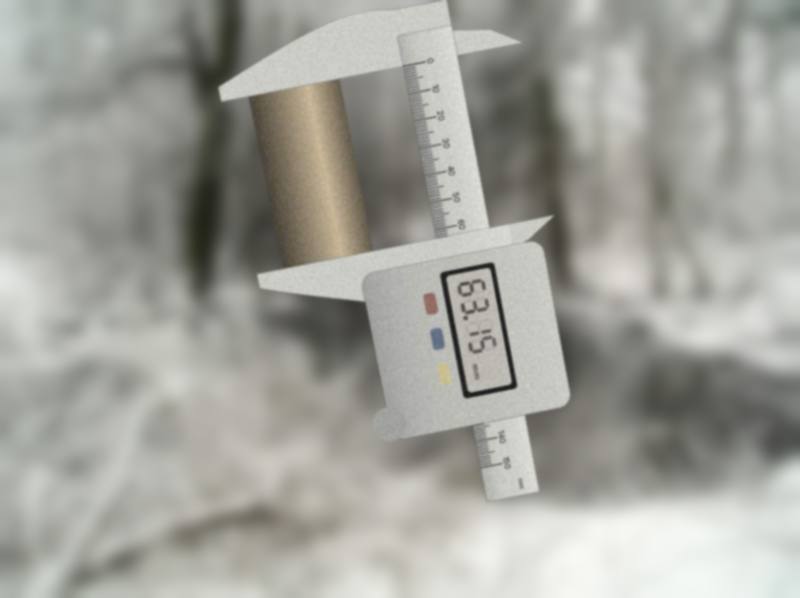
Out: mm 63.15
